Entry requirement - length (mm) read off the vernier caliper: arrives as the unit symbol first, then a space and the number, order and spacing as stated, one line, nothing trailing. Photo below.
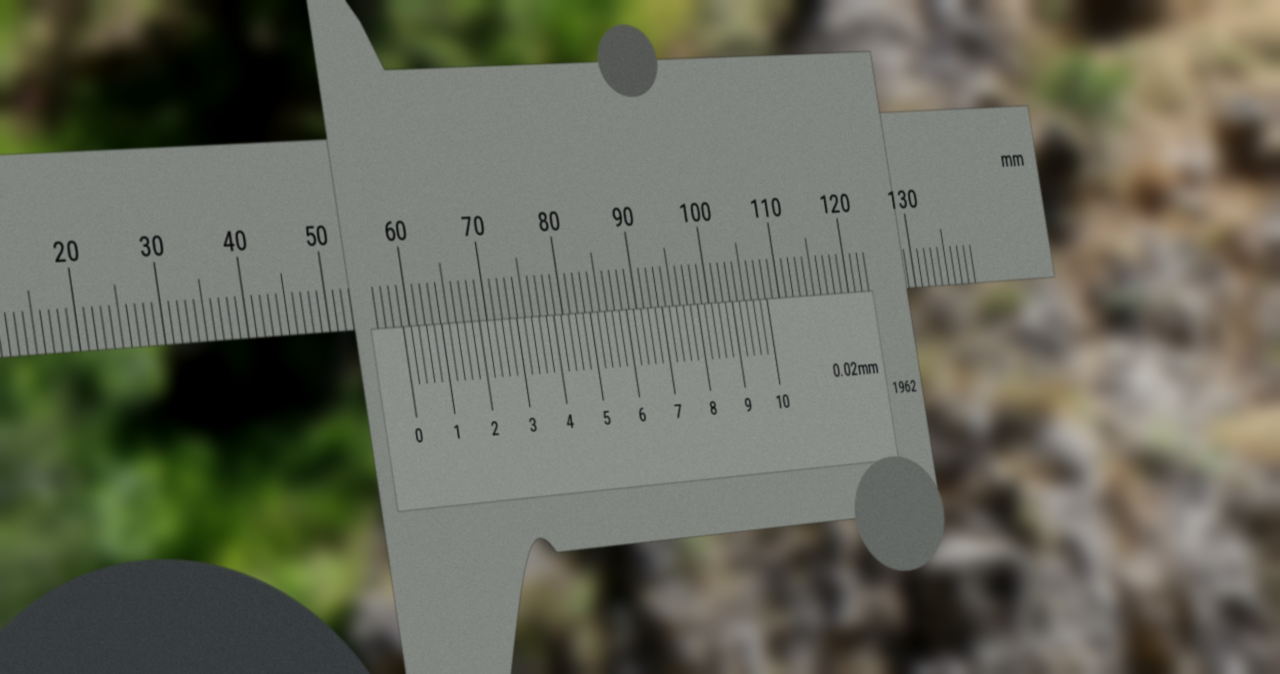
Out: mm 59.2
